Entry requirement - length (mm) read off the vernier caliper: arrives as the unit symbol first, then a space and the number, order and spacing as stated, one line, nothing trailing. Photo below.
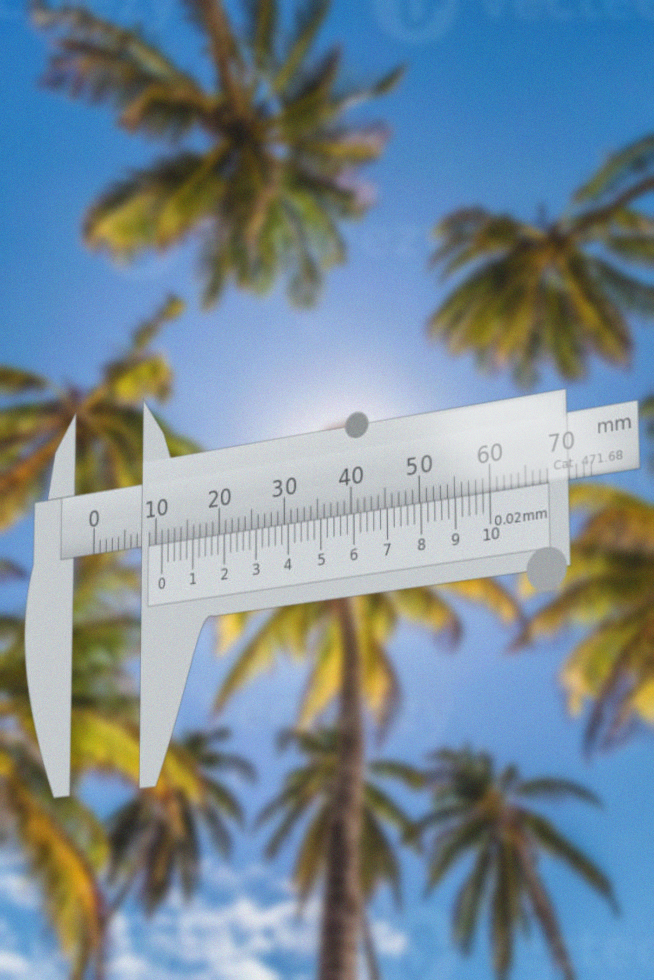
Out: mm 11.0
